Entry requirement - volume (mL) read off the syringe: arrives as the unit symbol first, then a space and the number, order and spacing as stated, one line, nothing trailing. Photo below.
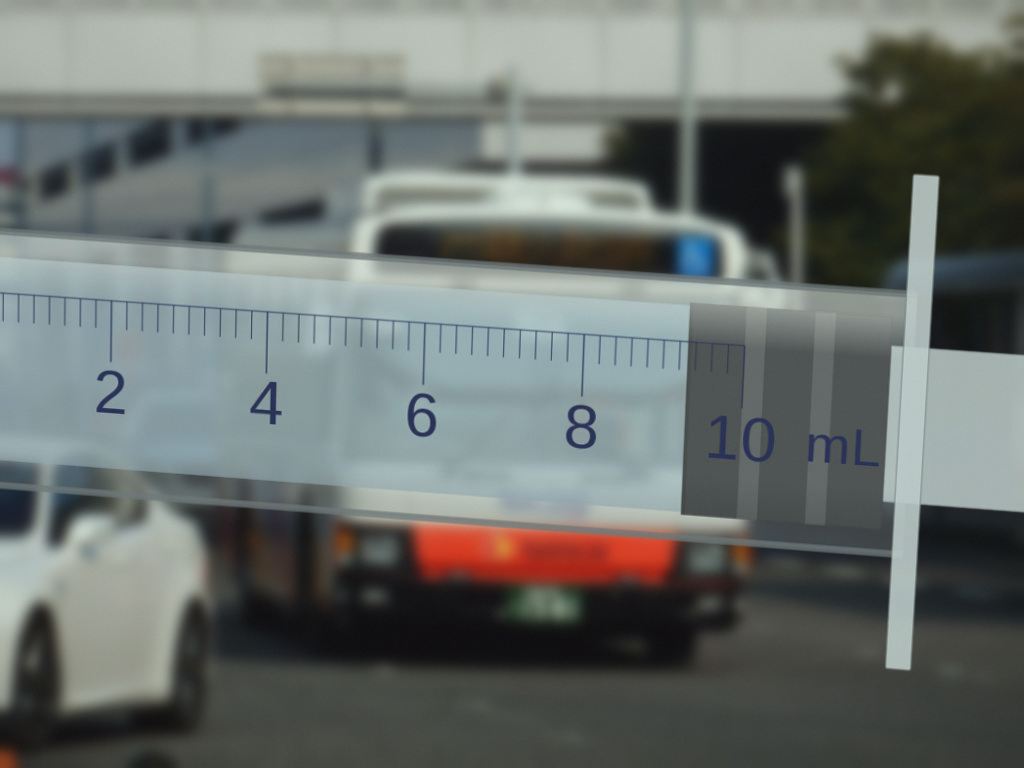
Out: mL 9.3
